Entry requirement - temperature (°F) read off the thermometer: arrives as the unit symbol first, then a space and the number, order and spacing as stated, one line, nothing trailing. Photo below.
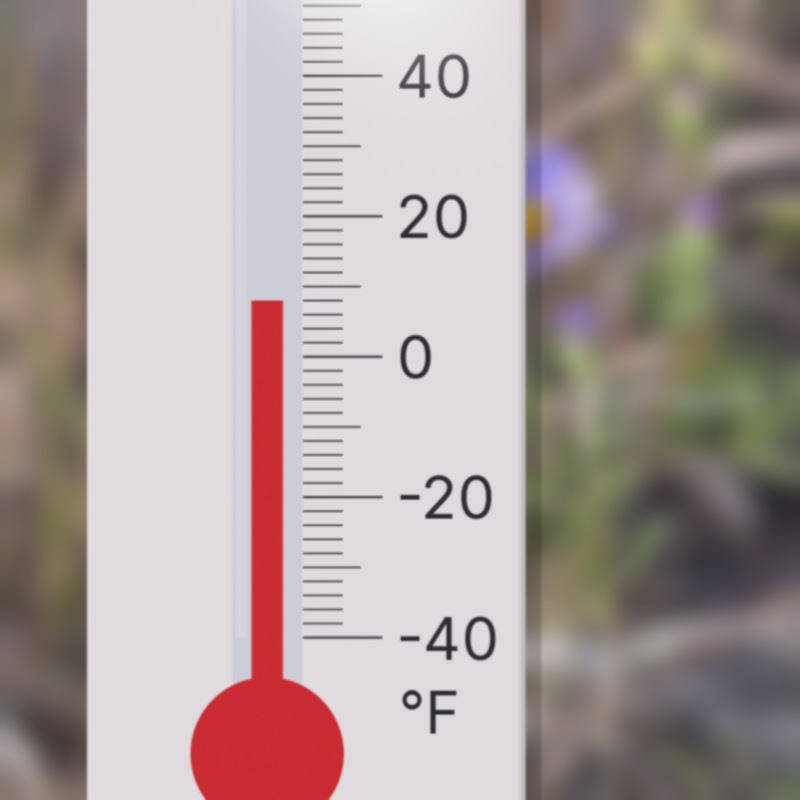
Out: °F 8
